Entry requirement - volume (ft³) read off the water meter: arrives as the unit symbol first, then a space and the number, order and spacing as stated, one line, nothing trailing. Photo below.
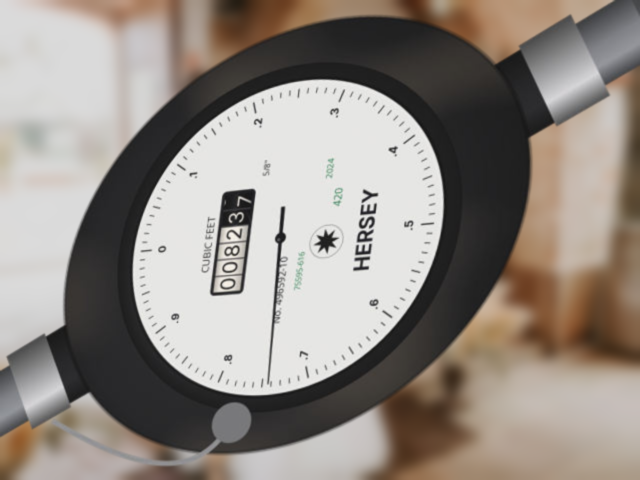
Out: ft³ 8236.74
